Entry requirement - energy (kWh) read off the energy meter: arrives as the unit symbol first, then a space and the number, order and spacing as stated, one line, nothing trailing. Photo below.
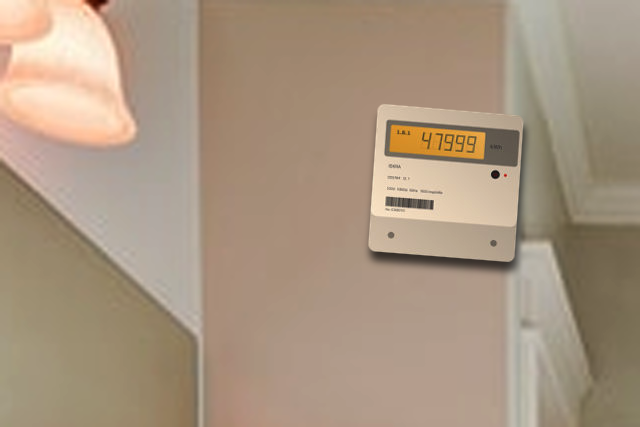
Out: kWh 47999
